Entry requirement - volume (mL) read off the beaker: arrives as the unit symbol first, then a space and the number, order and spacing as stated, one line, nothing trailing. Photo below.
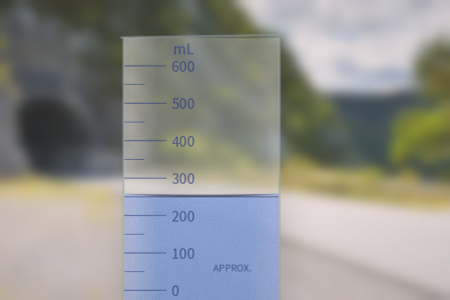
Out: mL 250
